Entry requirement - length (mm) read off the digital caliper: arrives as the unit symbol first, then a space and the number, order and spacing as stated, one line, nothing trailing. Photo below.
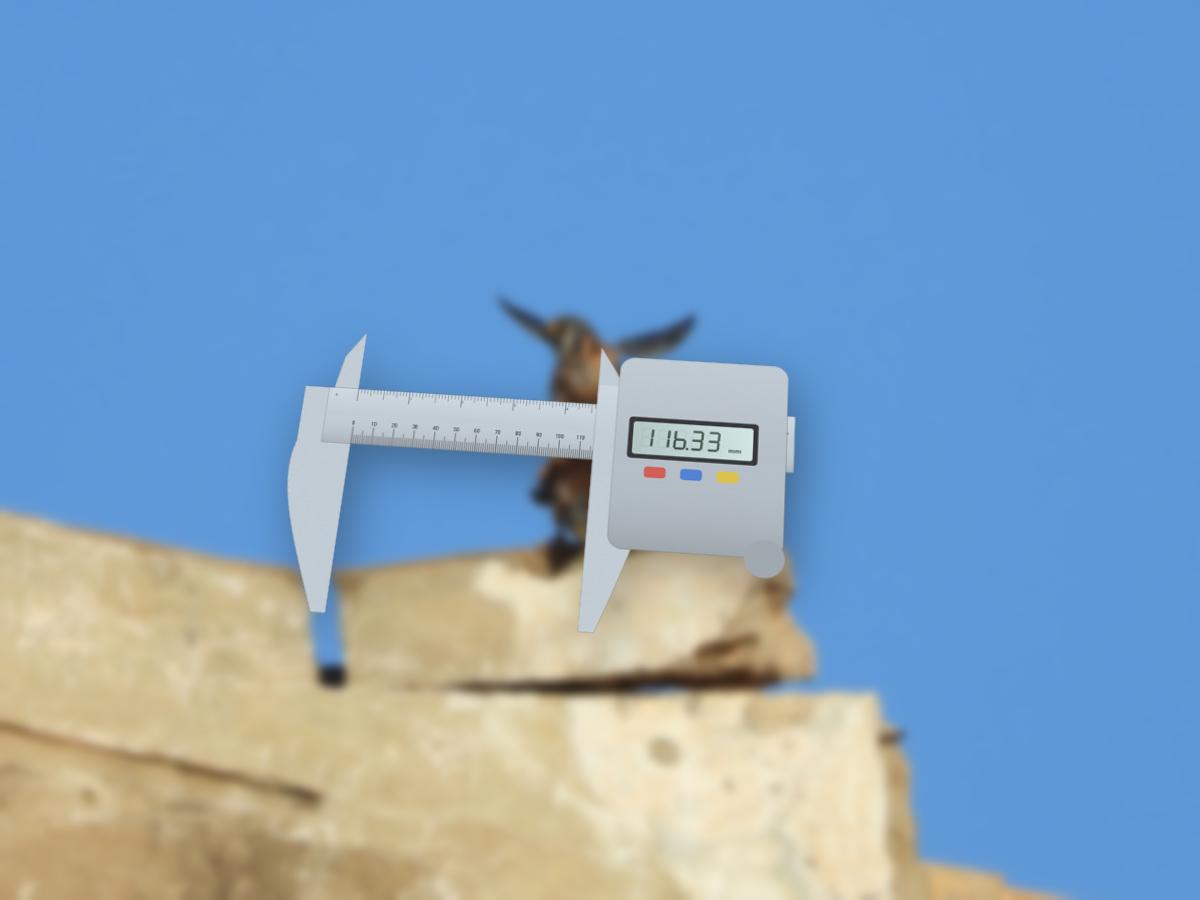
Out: mm 116.33
